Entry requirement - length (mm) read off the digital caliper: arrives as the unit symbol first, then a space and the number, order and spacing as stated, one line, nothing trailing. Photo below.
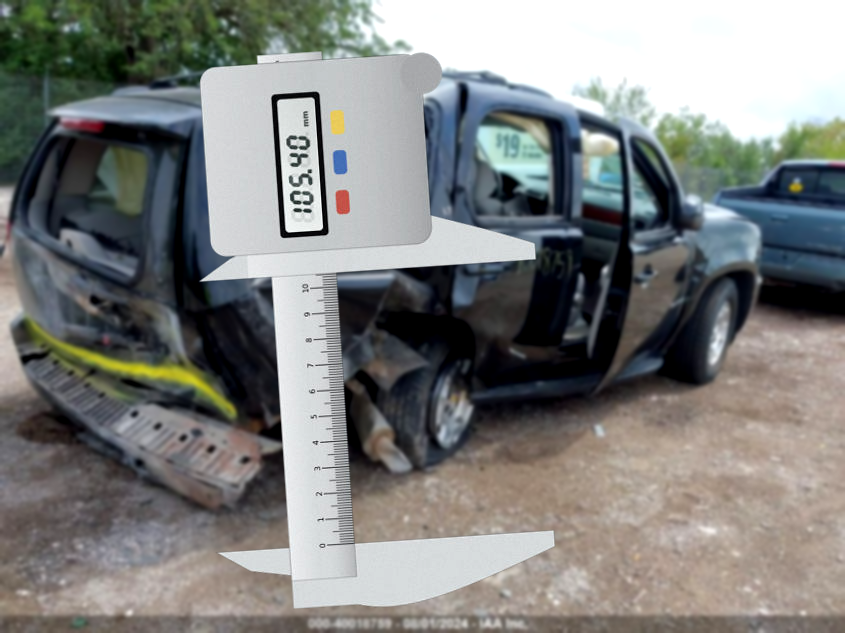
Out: mm 105.40
